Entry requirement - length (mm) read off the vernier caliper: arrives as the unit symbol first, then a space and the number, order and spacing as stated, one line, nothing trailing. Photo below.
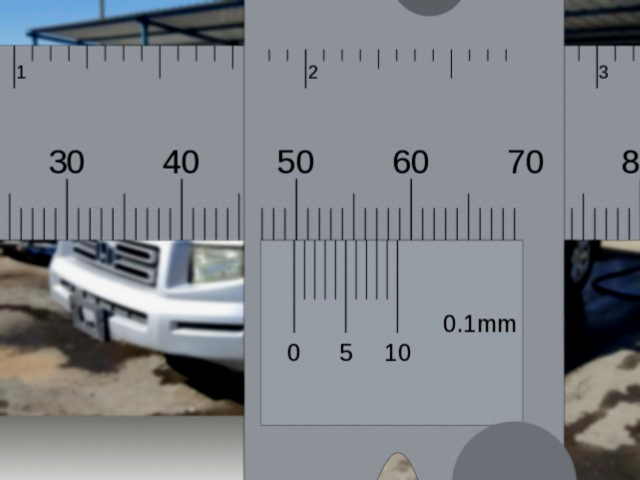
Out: mm 49.8
